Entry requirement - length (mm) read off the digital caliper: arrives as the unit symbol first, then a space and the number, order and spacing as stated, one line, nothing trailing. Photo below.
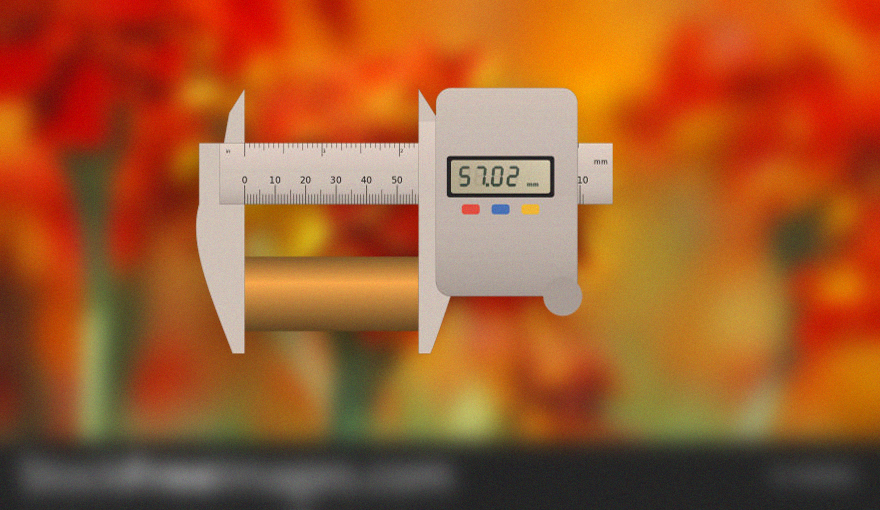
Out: mm 57.02
